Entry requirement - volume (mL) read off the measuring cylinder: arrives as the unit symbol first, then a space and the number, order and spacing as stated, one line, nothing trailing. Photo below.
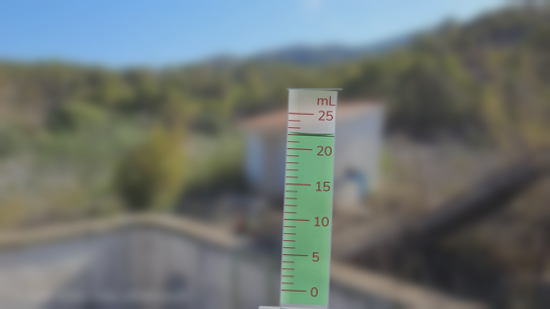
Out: mL 22
